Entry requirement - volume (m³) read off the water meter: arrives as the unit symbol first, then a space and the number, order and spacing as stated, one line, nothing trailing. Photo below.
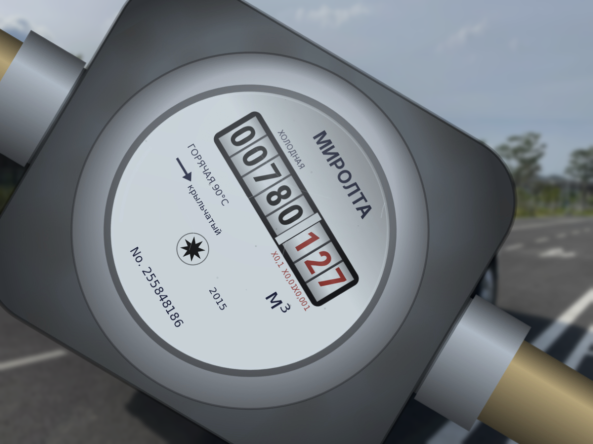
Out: m³ 780.127
